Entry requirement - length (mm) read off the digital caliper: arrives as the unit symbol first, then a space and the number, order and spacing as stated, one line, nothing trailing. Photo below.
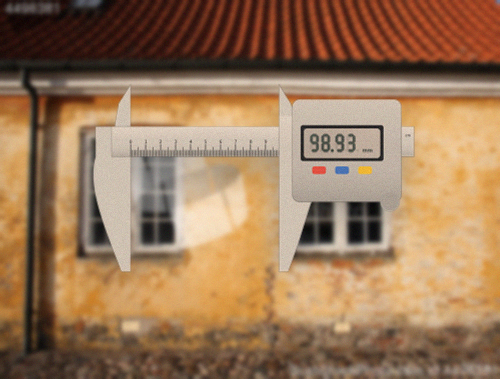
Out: mm 98.93
